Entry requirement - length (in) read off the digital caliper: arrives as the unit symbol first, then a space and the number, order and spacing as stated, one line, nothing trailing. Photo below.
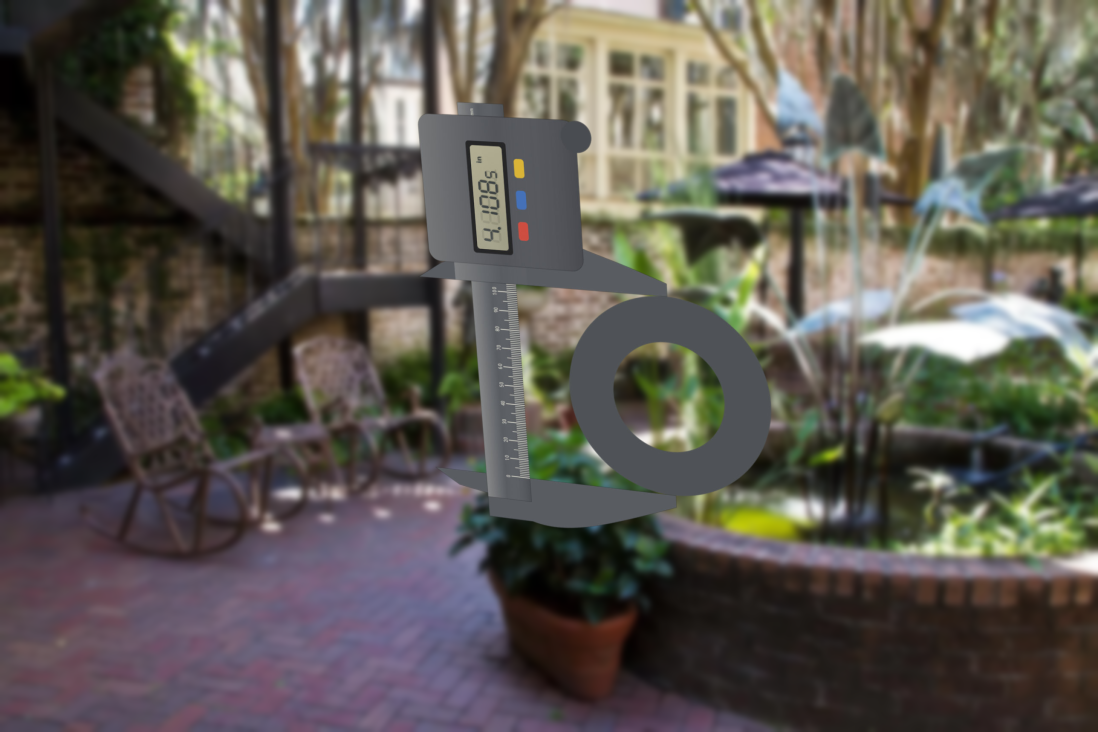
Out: in 4.1085
